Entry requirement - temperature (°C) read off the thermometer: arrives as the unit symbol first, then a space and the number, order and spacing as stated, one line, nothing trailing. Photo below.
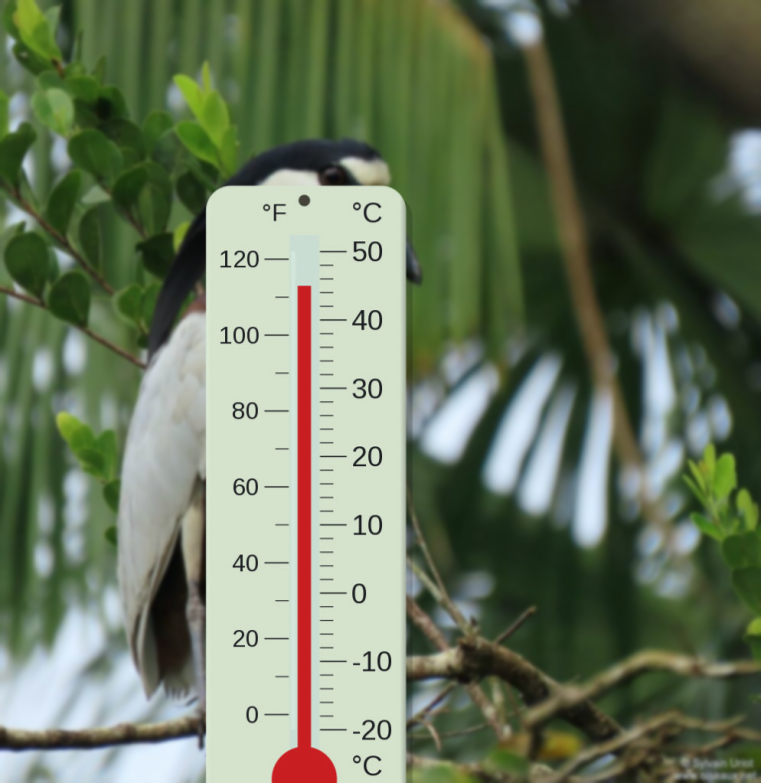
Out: °C 45
